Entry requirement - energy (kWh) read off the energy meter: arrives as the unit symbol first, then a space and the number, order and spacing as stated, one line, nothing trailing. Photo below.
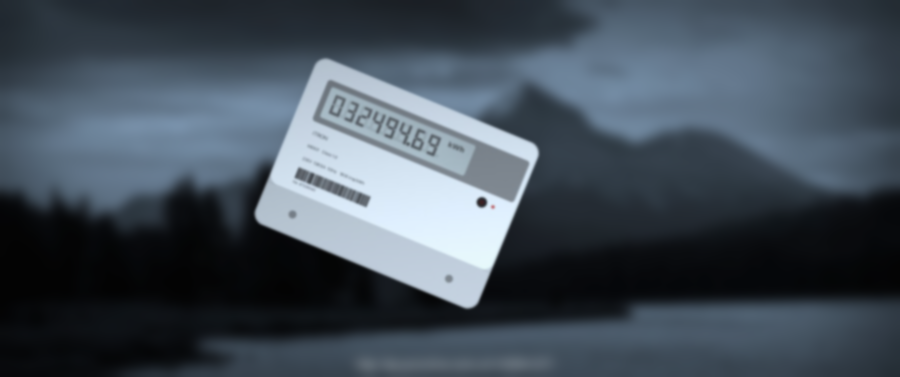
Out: kWh 32494.69
